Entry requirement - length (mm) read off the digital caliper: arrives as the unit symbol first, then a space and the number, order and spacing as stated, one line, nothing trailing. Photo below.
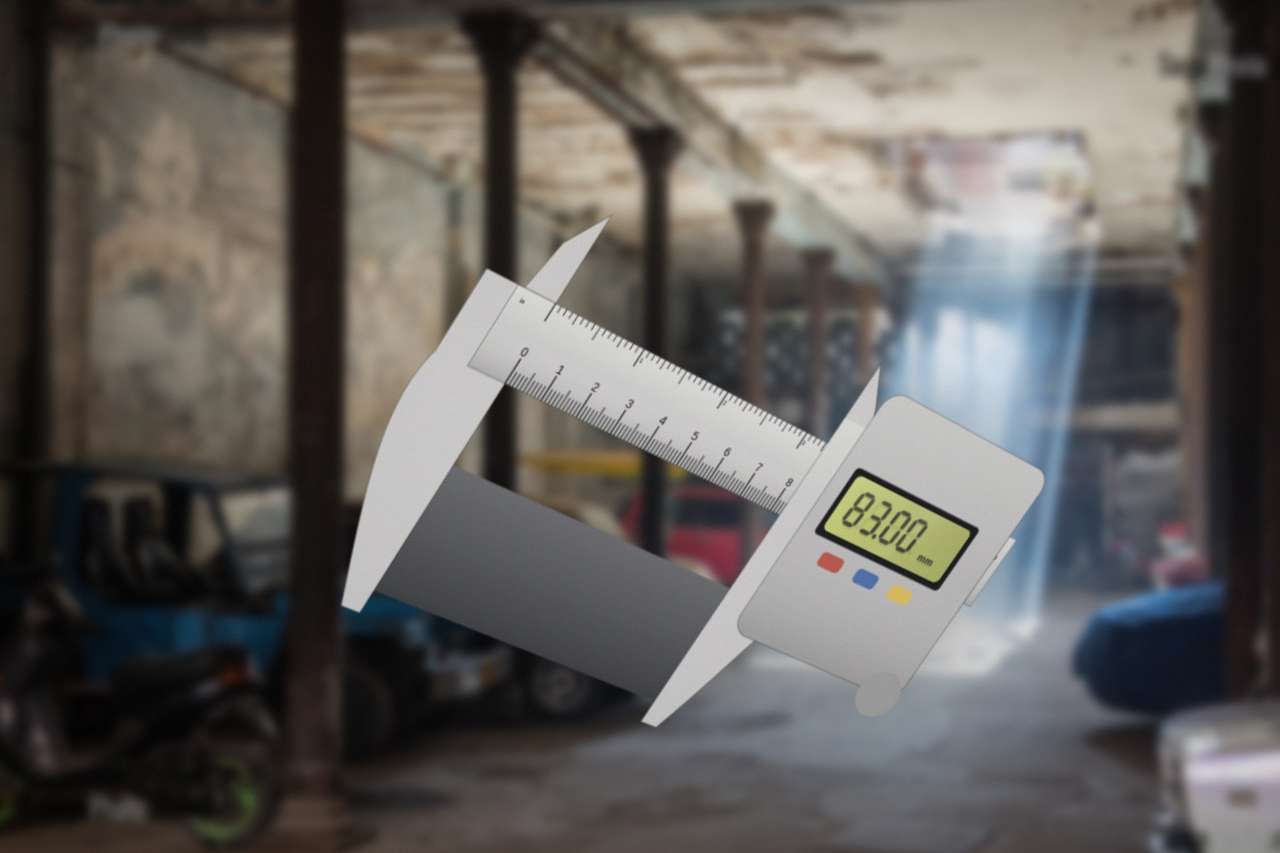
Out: mm 83.00
